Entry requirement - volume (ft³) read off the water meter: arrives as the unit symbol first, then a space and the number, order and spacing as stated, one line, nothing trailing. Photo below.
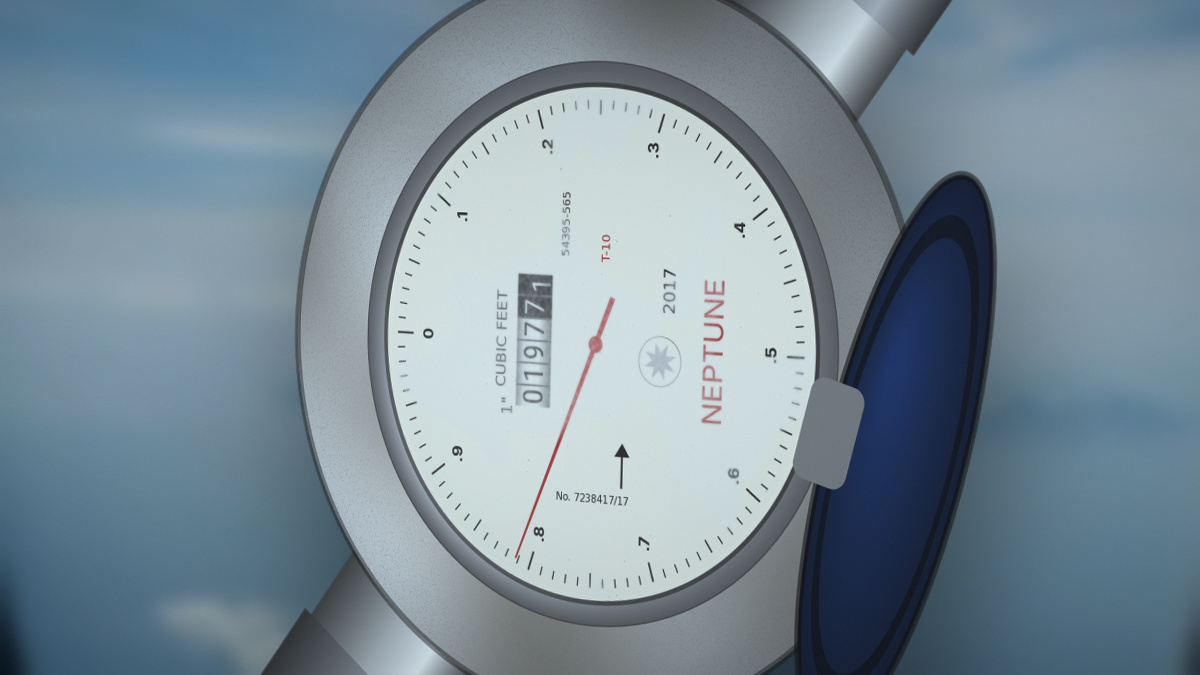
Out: ft³ 19770.81
